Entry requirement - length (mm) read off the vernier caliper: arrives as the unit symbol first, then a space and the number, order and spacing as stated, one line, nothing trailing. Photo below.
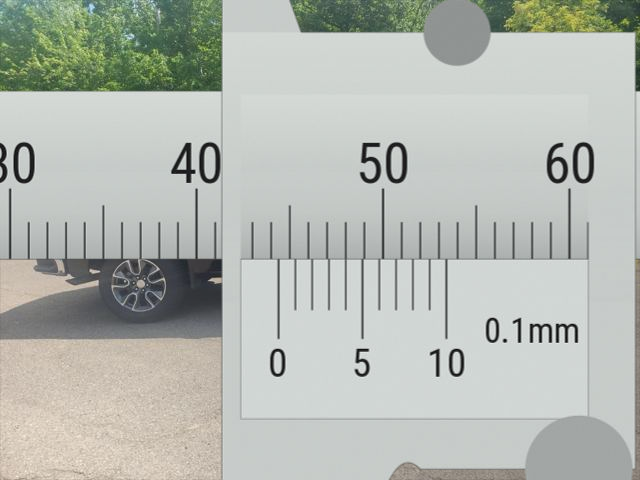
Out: mm 44.4
